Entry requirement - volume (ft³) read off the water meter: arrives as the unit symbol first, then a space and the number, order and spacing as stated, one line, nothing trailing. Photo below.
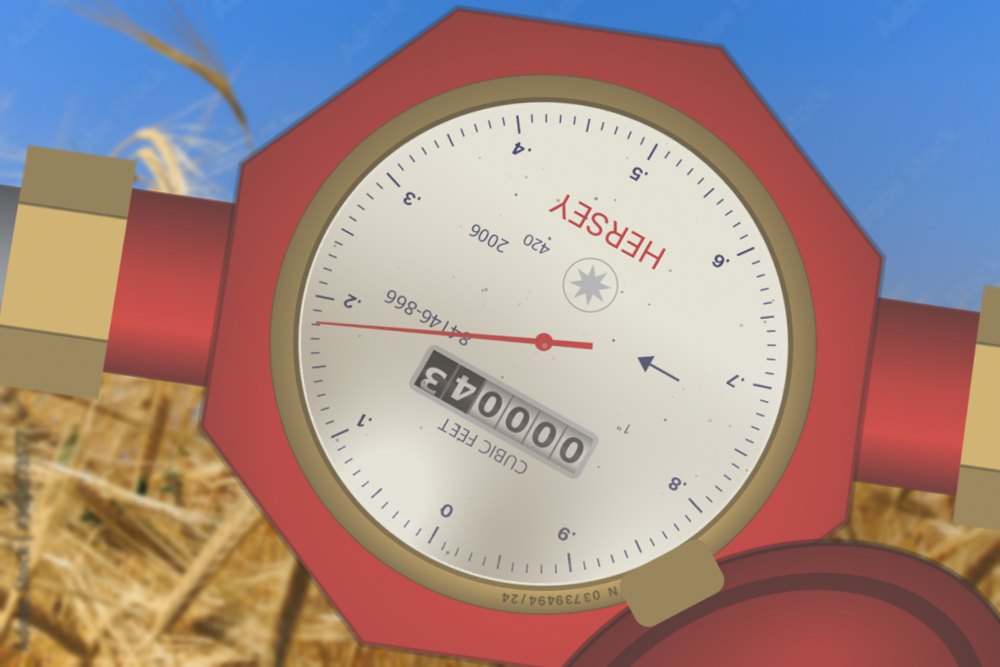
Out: ft³ 43.18
